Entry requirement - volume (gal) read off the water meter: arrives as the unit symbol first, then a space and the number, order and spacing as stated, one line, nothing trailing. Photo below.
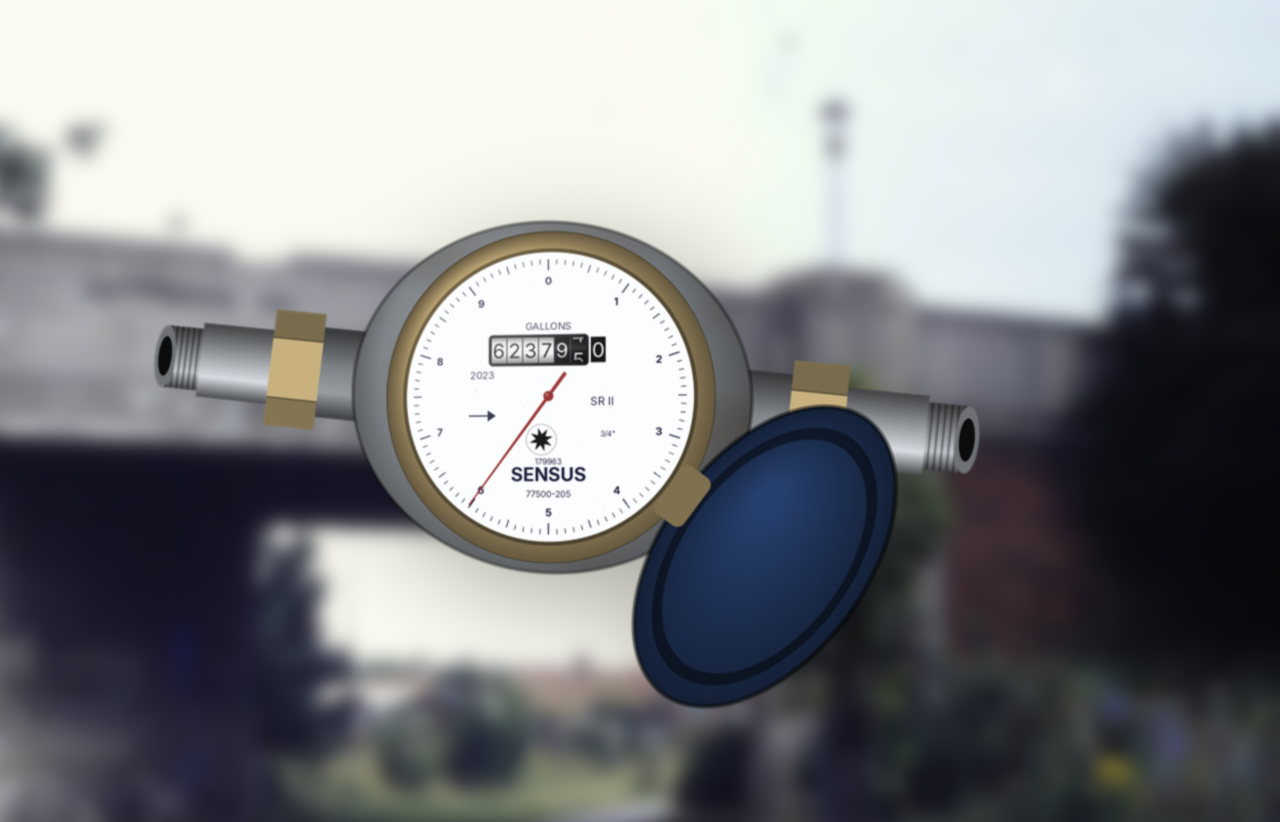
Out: gal 6237946.0
